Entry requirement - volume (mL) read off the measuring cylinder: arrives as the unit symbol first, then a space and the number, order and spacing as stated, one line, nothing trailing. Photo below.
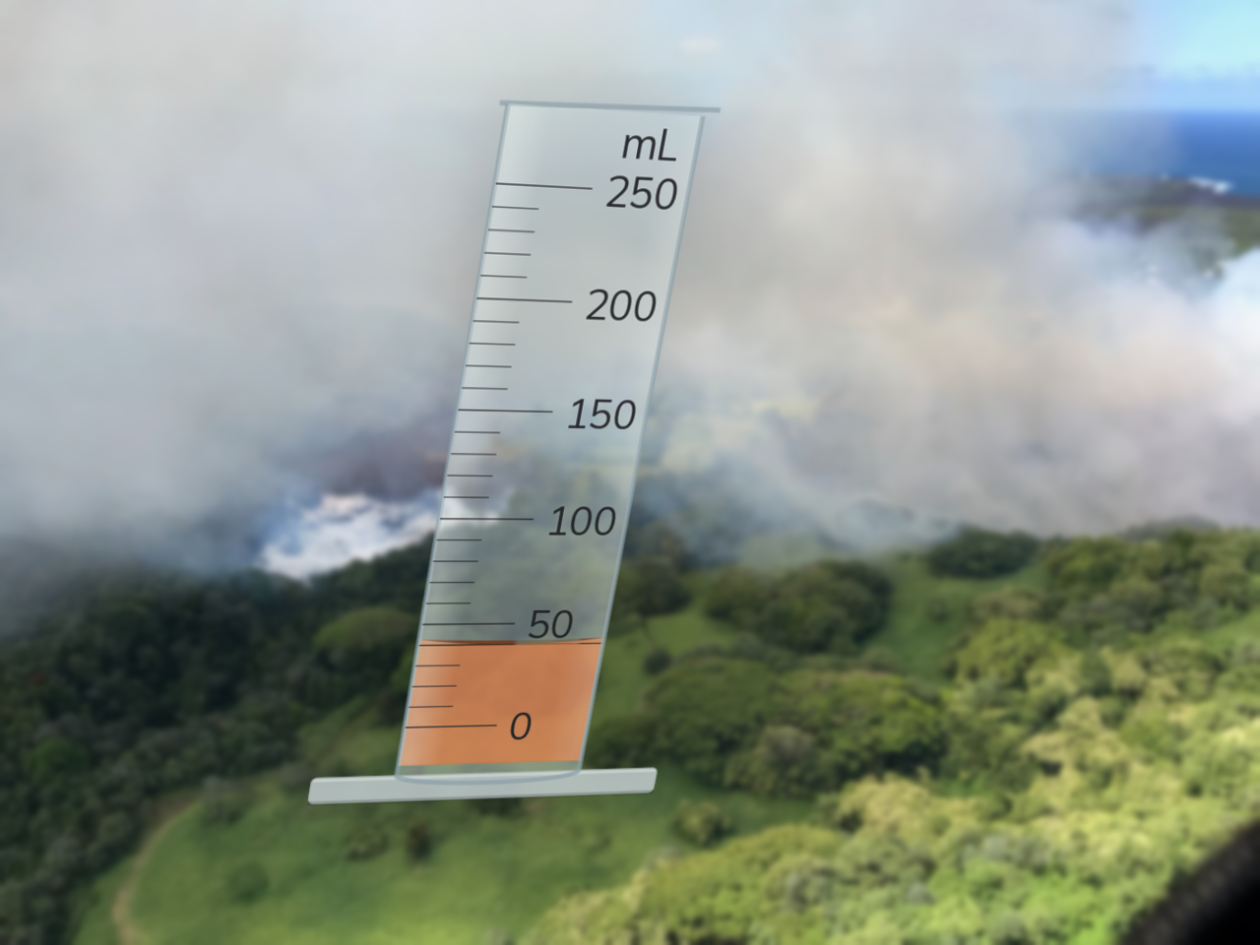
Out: mL 40
